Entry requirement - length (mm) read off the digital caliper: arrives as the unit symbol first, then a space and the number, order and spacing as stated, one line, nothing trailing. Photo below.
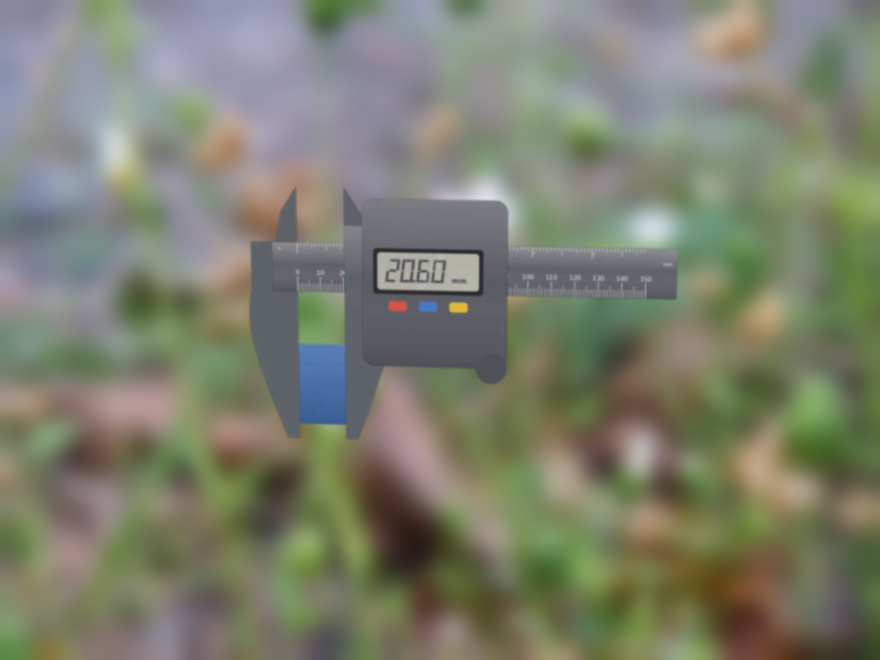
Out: mm 20.60
